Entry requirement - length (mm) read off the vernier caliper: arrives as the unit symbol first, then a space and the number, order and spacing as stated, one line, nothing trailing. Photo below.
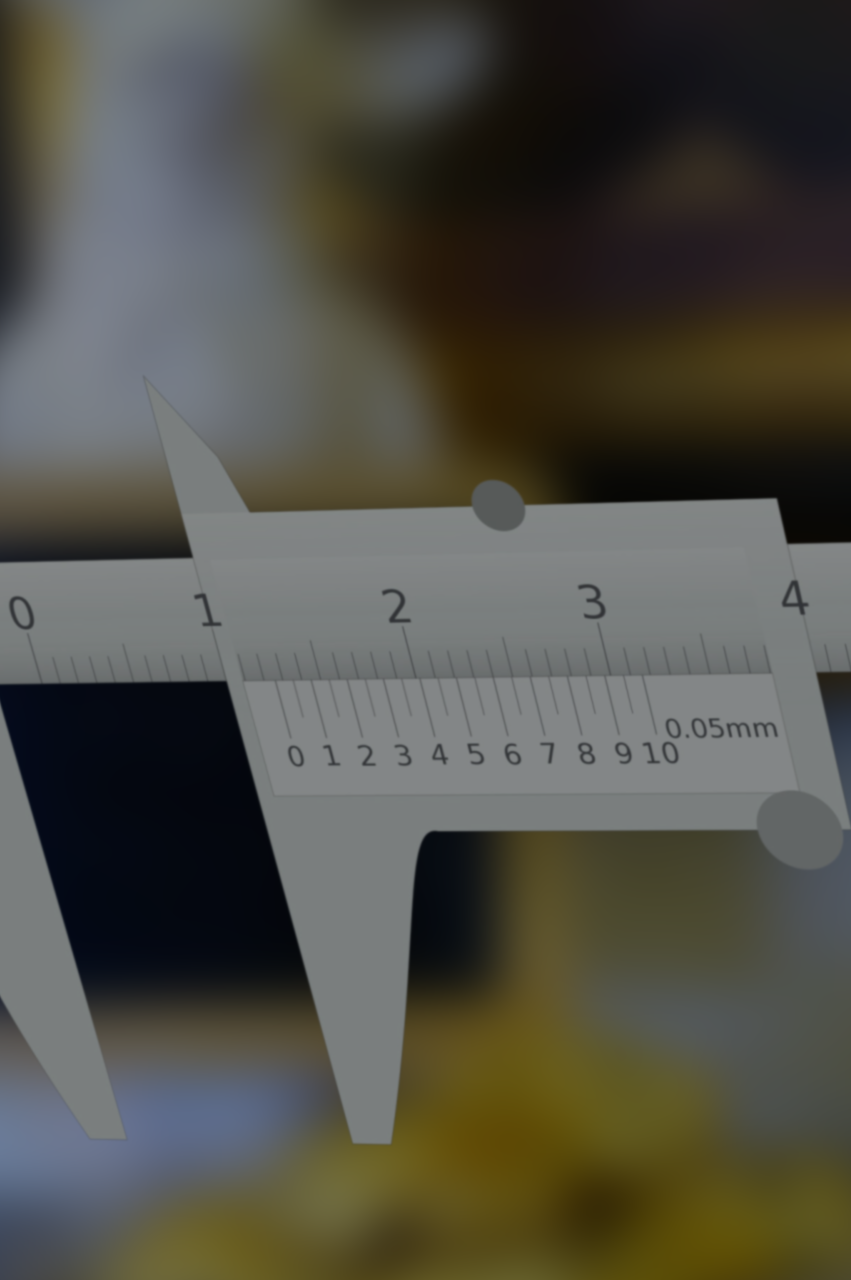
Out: mm 12.6
